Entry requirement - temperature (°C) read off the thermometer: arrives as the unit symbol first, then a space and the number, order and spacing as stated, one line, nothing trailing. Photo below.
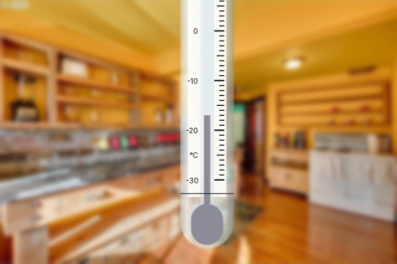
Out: °C -17
